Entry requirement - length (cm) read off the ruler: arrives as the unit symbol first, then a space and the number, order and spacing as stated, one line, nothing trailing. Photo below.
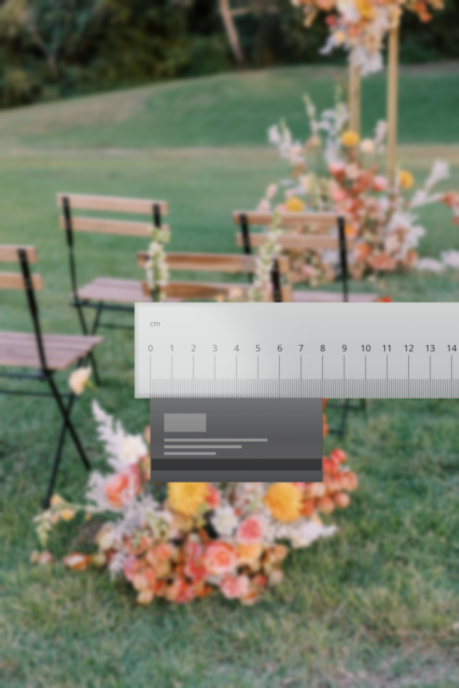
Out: cm 8
